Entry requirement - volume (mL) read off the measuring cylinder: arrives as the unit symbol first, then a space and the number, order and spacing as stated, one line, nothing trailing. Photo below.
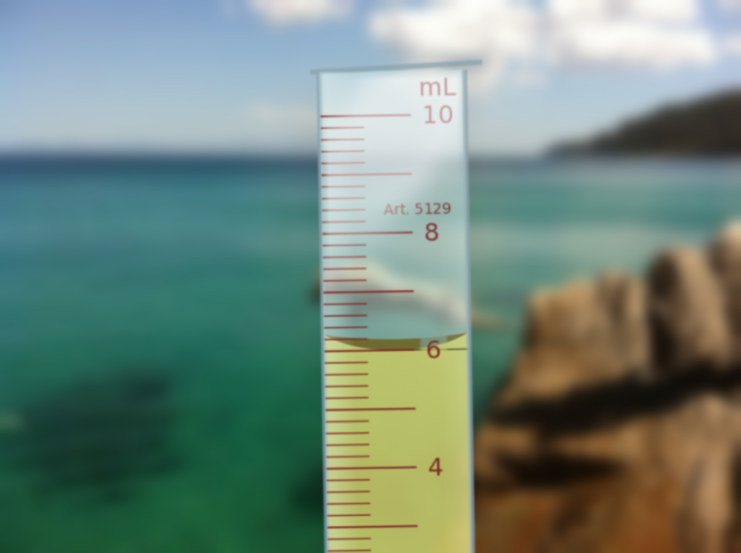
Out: mL 6
